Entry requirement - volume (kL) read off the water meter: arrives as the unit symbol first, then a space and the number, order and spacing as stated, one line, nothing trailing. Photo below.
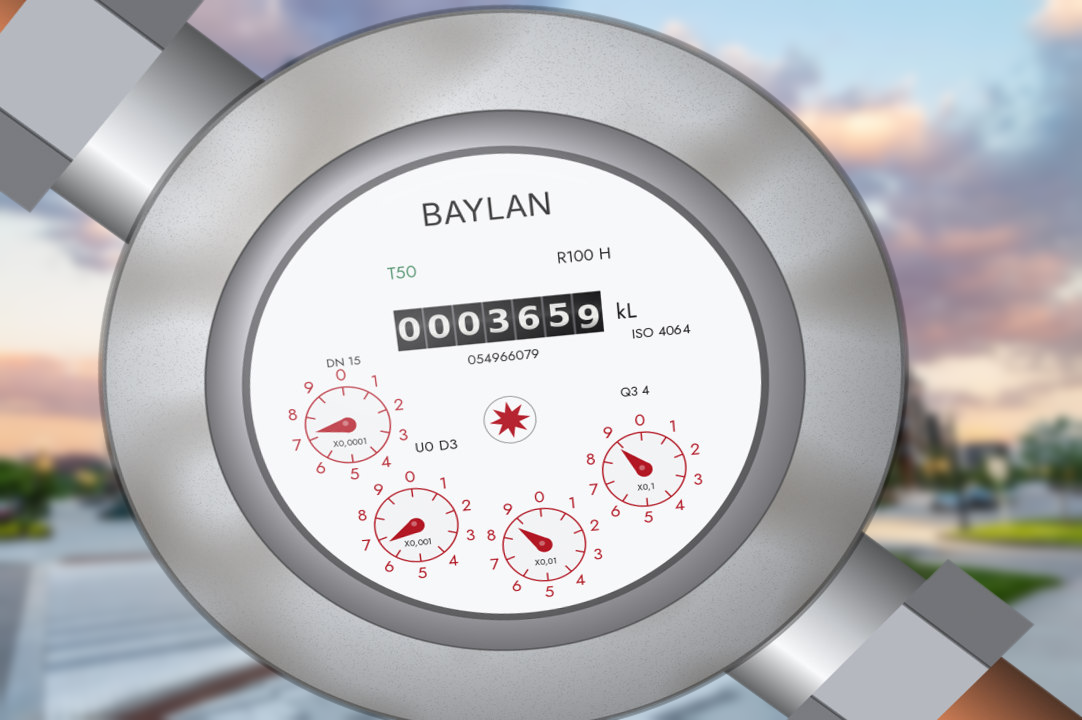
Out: kL 3658.8867
